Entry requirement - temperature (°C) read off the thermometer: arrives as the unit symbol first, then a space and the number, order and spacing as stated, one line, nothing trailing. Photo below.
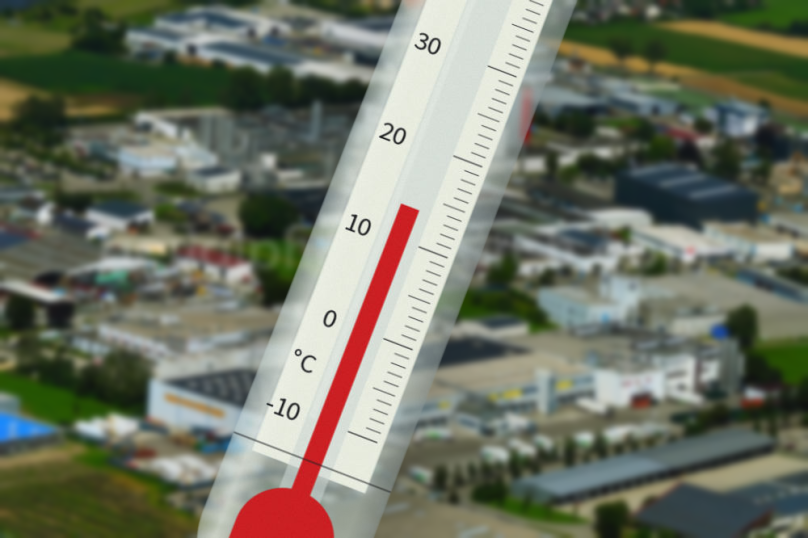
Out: °C 13.5
